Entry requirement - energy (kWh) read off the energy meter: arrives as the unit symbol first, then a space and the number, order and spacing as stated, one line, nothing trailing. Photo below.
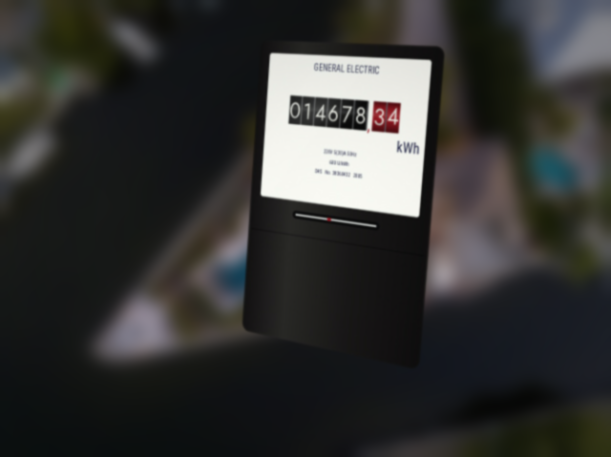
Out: kWh 14678.34
